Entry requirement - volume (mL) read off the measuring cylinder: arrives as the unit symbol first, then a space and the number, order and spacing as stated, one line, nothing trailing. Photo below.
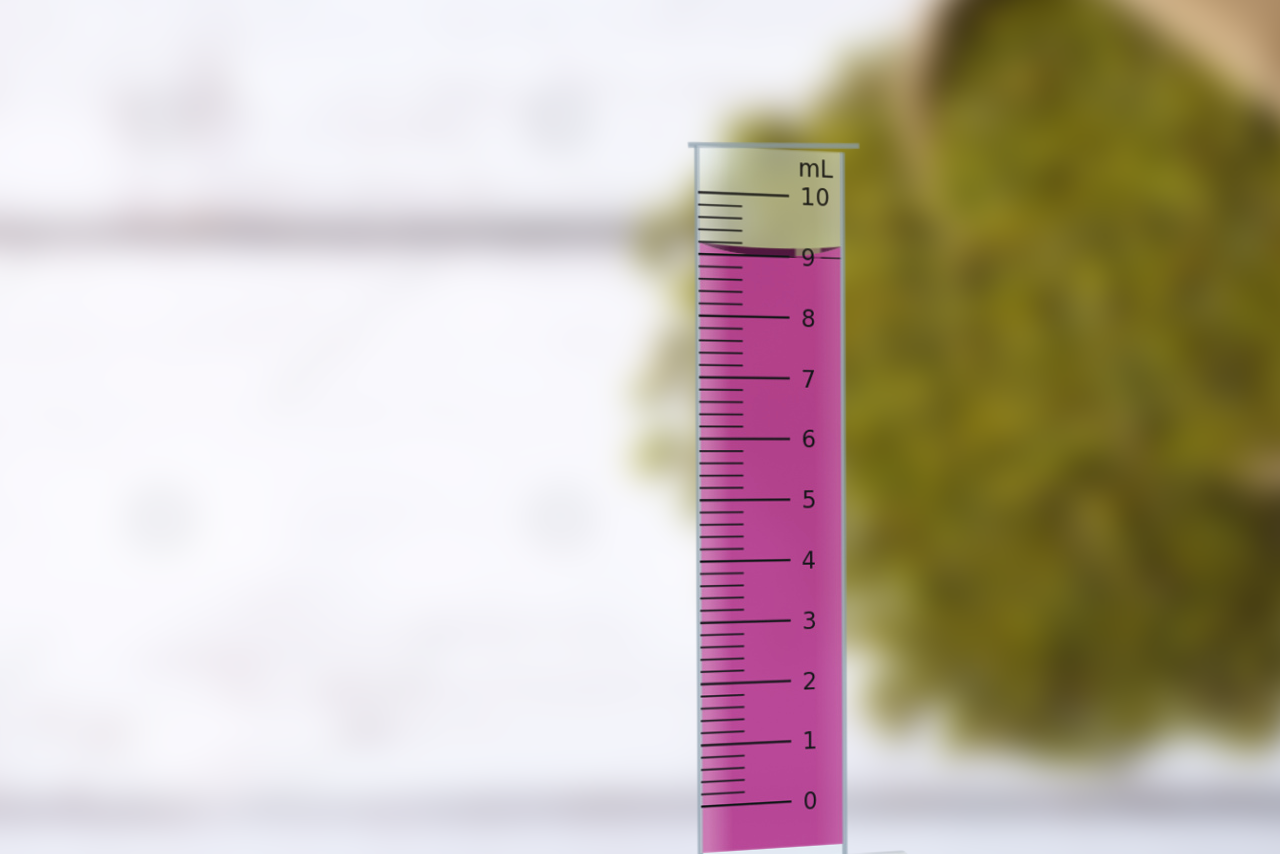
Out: mL 9
